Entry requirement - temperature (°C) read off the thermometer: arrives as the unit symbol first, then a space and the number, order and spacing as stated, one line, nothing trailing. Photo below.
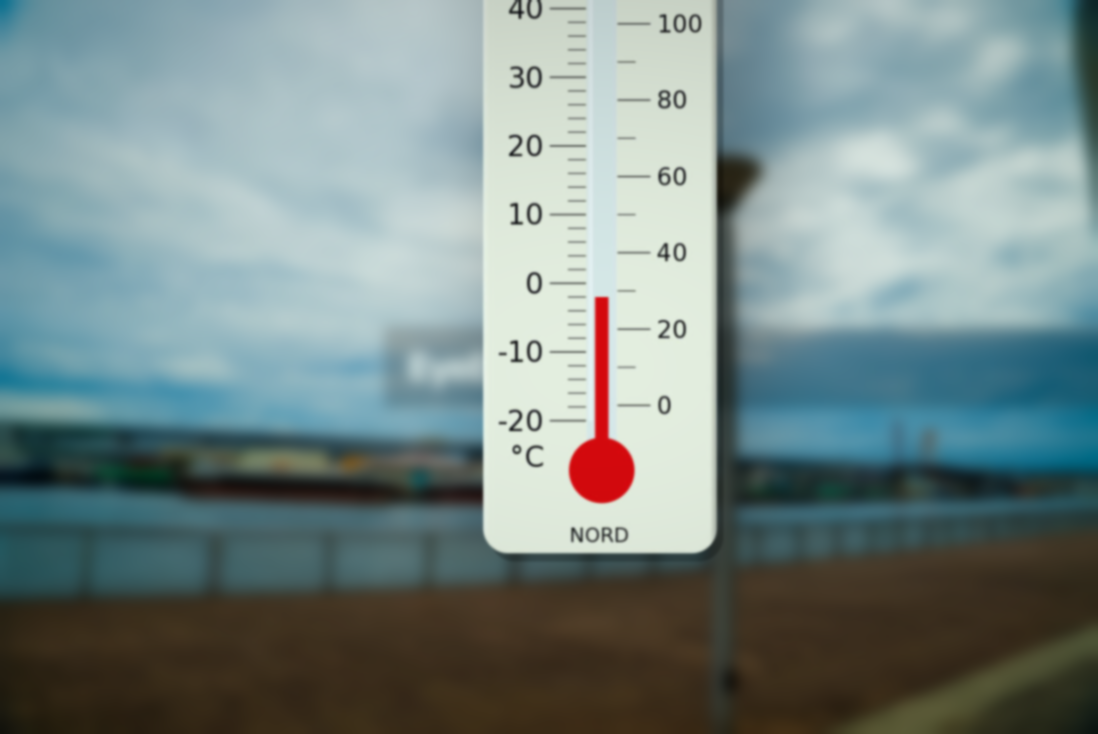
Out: °C -2
